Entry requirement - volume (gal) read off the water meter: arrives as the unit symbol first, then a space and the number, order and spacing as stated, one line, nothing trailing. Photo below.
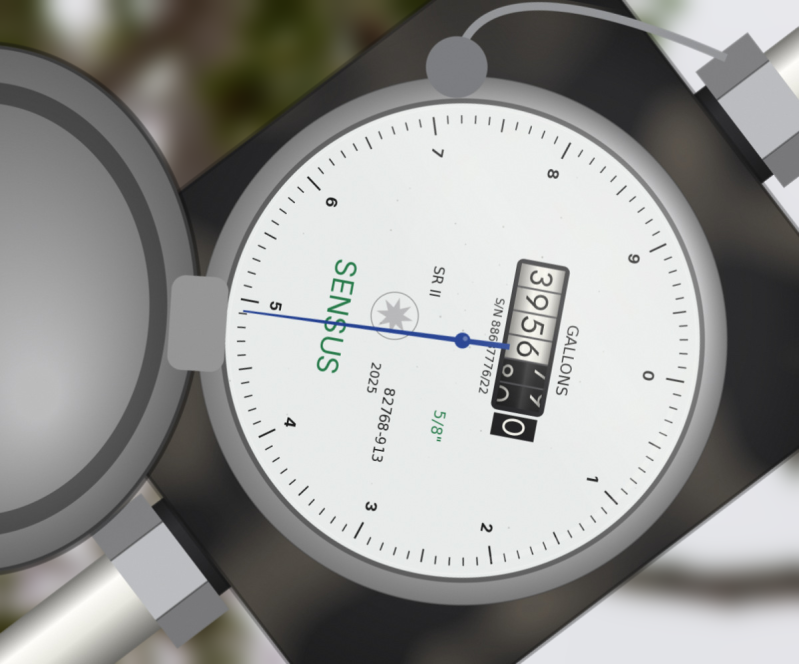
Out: gal 3956794.9
